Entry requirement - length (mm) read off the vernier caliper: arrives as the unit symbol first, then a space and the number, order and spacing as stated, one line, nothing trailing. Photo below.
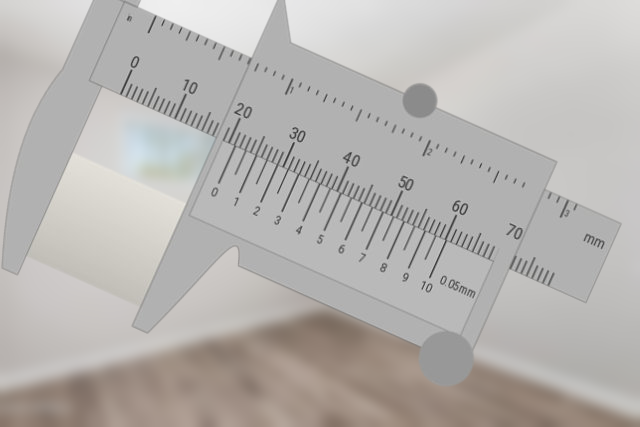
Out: mm 21.2
